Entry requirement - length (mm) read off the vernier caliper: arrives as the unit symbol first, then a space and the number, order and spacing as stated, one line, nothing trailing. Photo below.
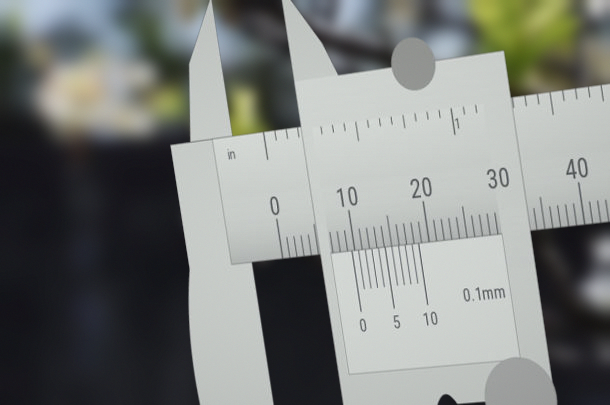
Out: mm 9.6
